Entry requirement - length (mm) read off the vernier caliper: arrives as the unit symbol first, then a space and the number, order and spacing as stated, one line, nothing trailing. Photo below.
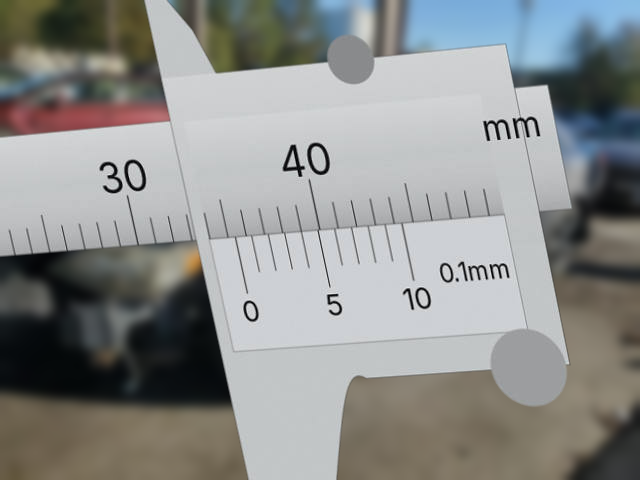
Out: mm 35.4
